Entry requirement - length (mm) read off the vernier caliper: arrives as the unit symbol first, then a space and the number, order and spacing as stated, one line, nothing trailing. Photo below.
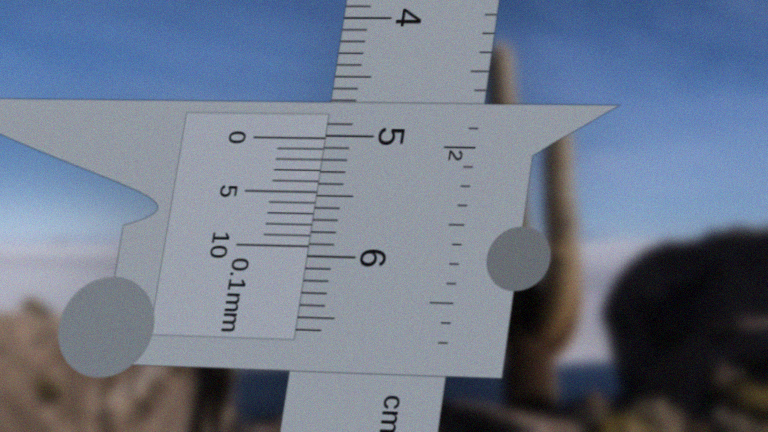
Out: mm 50.2
